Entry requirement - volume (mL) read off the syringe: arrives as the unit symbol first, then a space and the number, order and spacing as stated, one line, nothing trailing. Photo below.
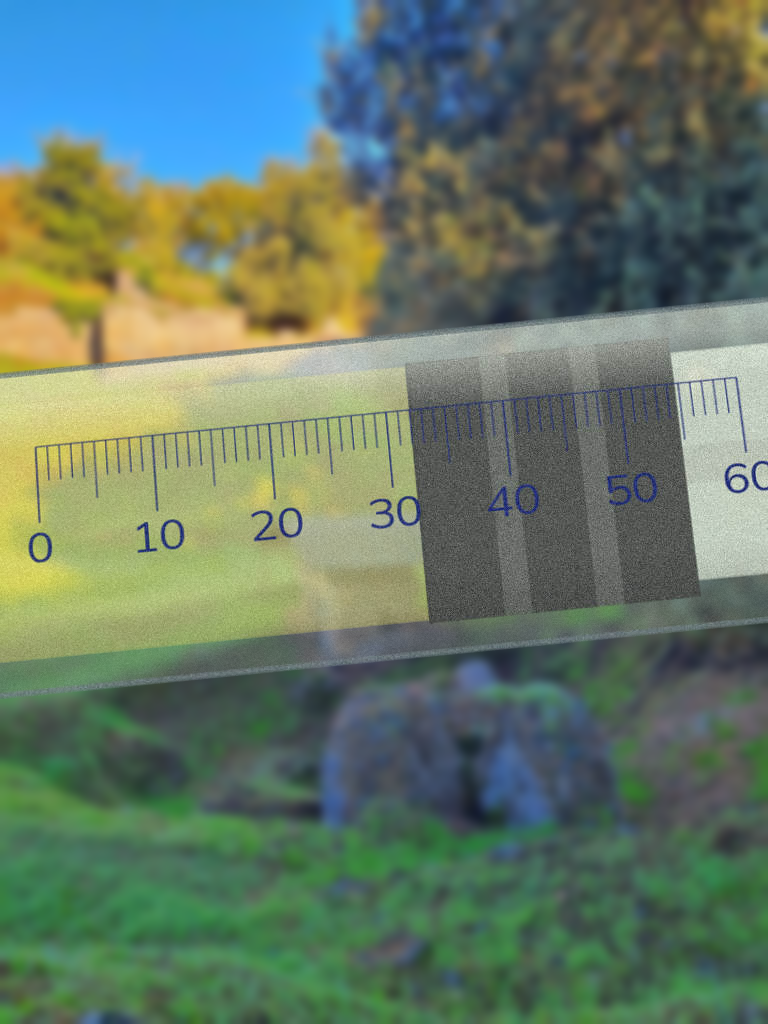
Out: mL 32
